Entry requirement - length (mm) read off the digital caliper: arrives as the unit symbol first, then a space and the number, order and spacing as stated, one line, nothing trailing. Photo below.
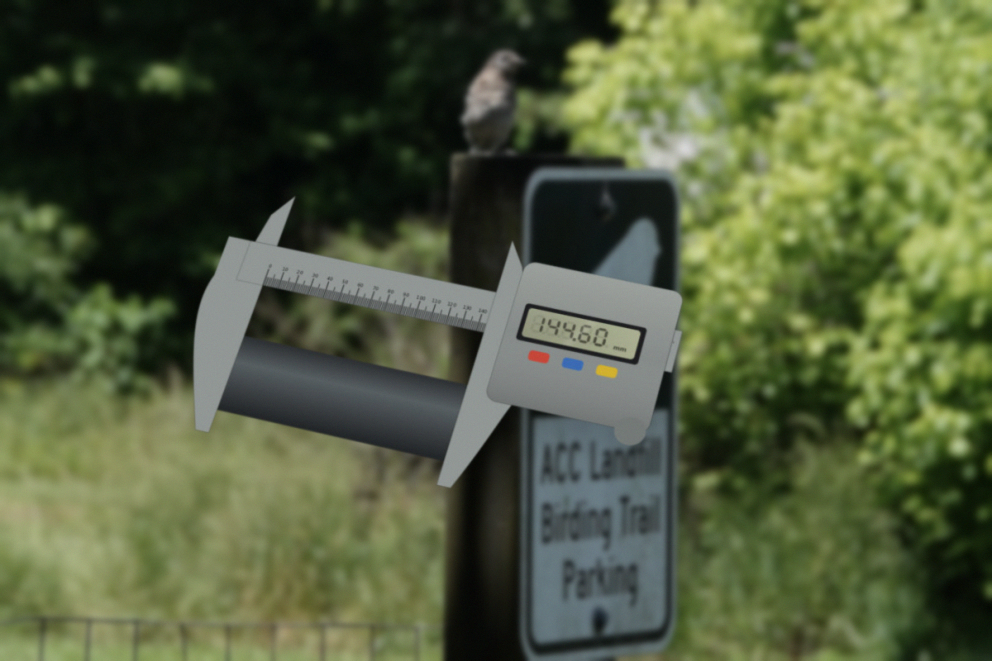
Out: mm 144.60
